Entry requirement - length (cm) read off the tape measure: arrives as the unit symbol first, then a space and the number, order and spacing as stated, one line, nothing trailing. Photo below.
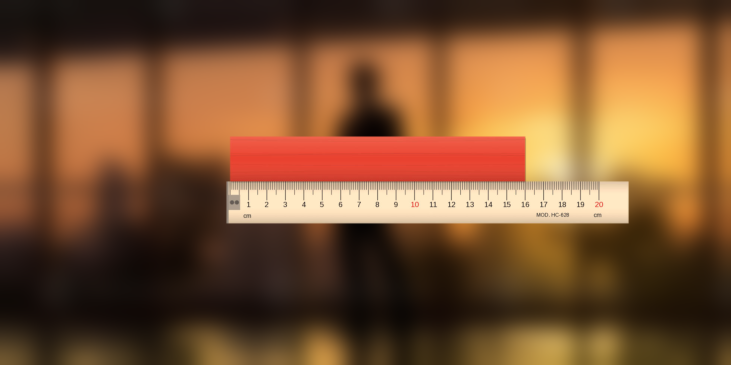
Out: cm 16
